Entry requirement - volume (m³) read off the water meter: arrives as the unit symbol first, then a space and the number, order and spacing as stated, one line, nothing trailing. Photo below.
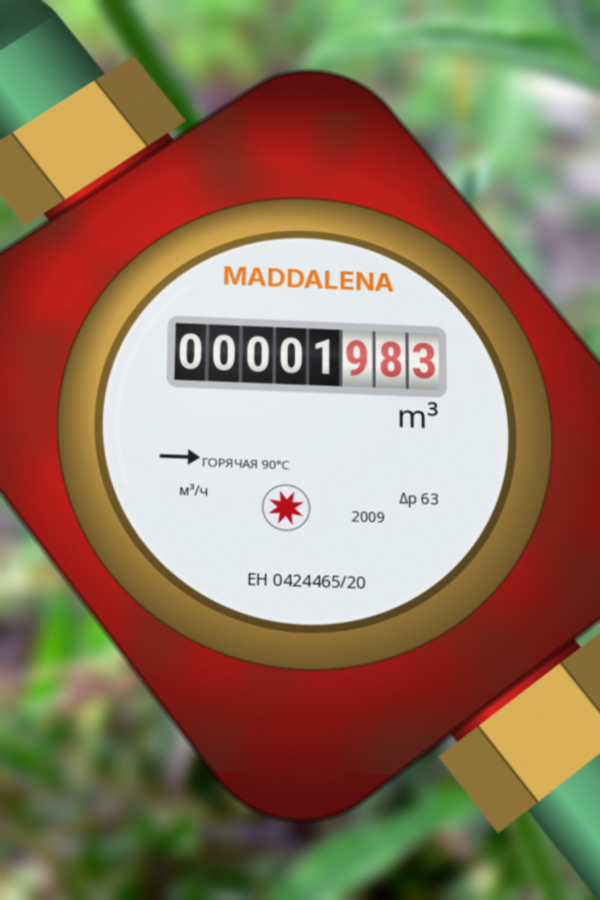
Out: m³ 1.983
